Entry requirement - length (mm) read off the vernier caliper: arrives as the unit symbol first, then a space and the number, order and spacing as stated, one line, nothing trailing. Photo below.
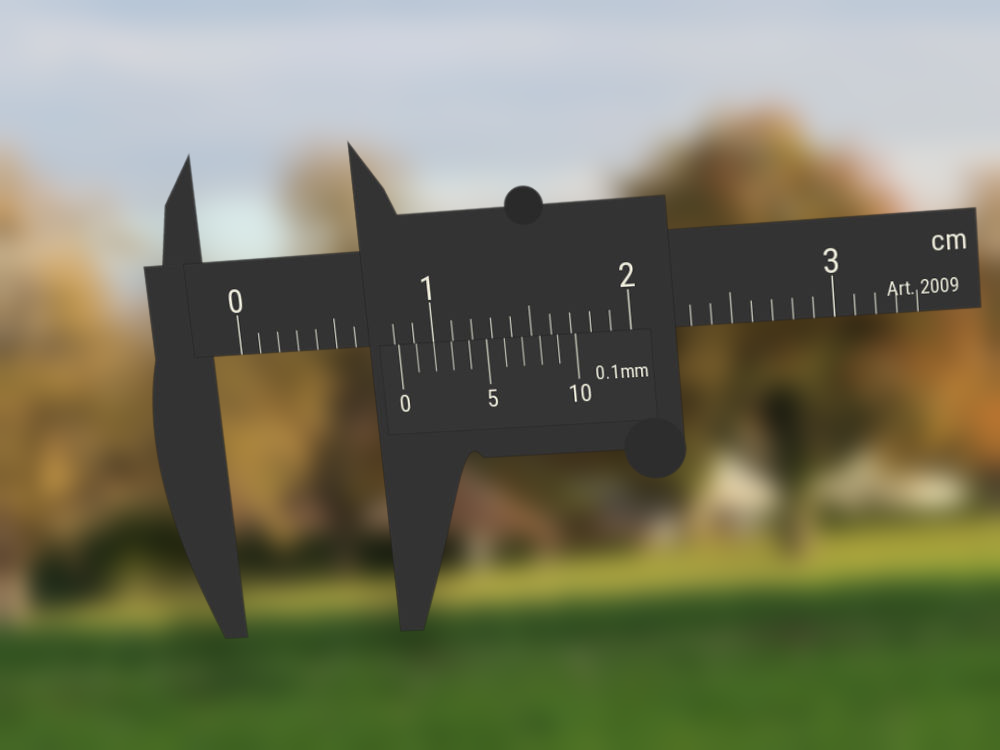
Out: mm 8.2
